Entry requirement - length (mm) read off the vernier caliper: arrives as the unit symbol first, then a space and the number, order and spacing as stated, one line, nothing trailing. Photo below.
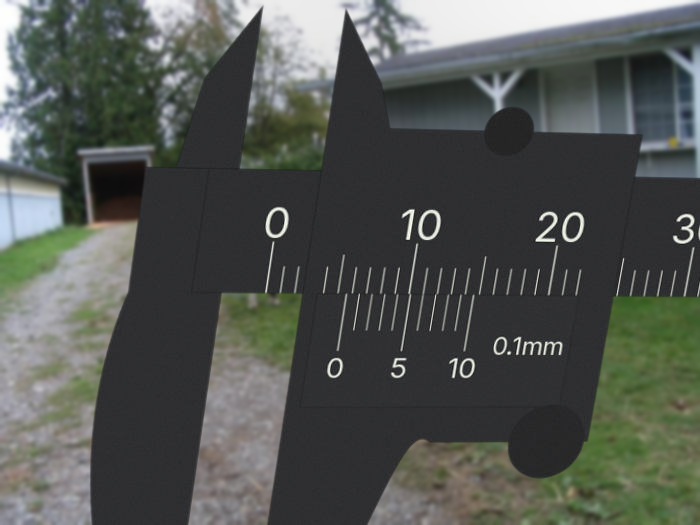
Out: mm 5.6
